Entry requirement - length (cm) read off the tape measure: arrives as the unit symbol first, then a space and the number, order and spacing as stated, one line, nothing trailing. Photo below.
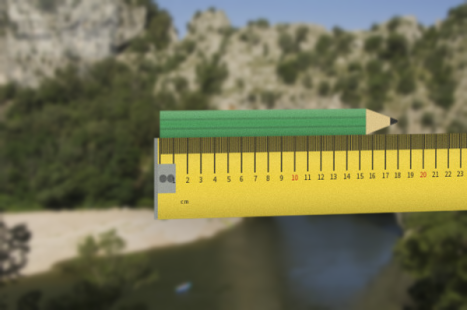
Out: cm 18
